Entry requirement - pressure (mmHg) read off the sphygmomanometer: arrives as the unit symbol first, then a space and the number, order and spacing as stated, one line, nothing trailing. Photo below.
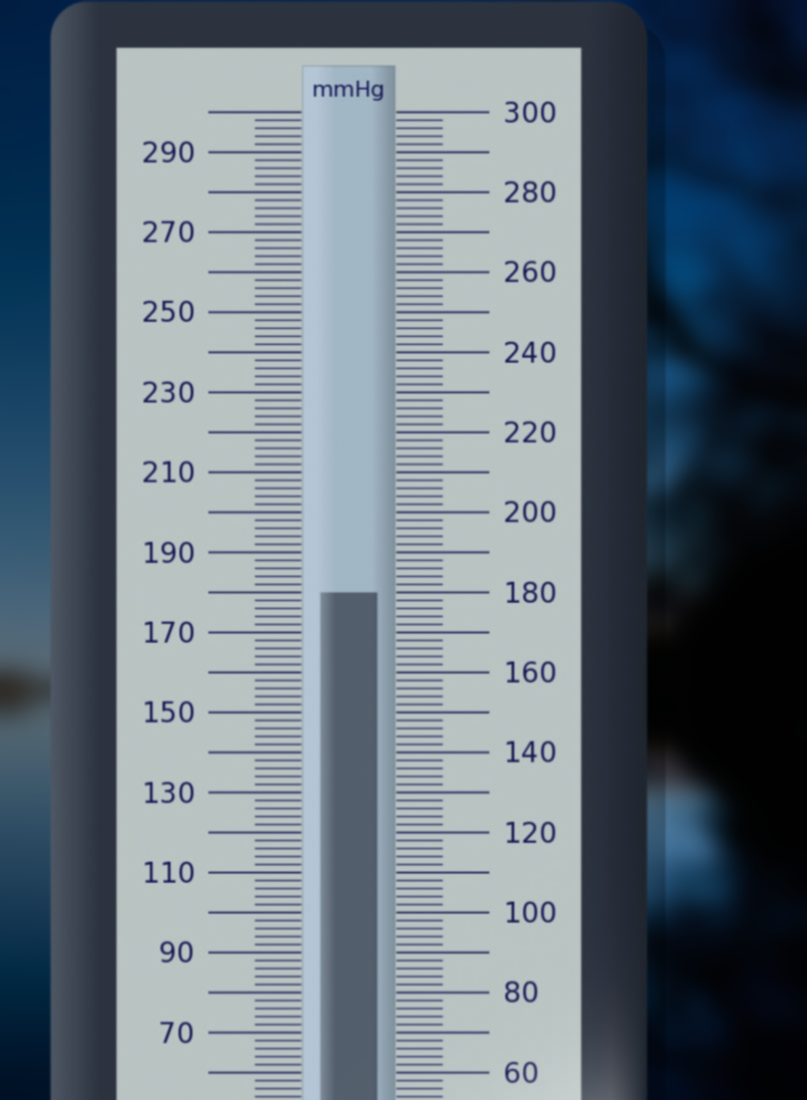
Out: mmHg 180
